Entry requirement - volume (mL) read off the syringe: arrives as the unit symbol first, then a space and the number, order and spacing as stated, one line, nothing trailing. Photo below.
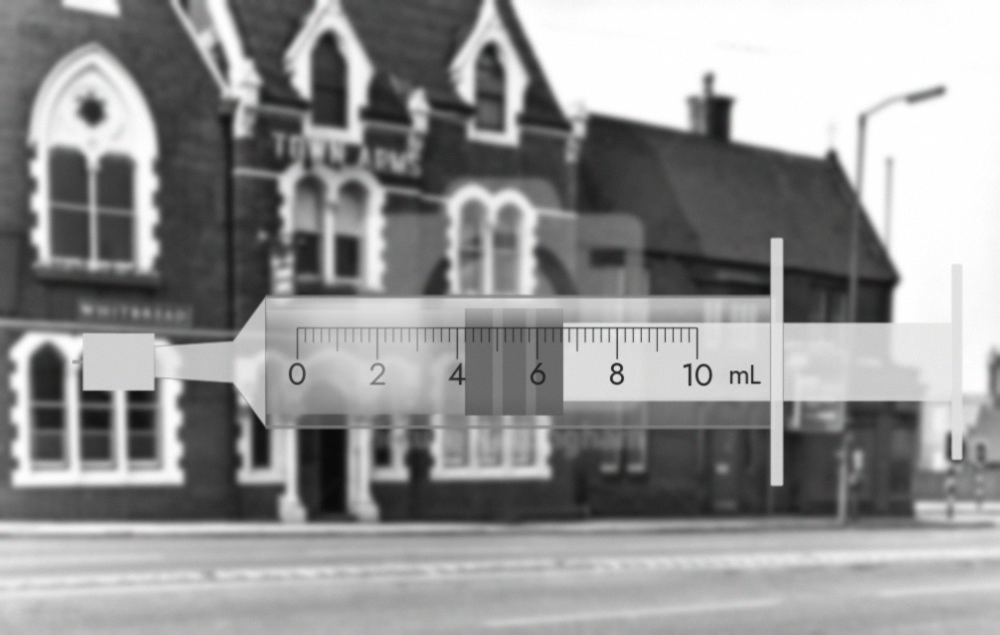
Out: mL 4.2
